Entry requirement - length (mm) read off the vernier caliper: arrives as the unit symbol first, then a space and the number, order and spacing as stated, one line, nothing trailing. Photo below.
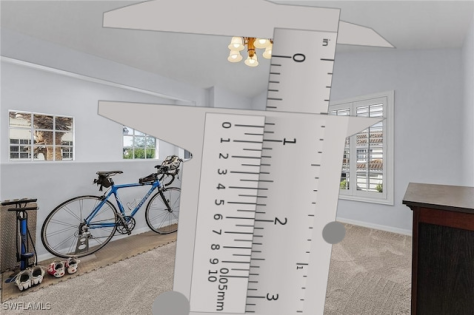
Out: mm 8.4
